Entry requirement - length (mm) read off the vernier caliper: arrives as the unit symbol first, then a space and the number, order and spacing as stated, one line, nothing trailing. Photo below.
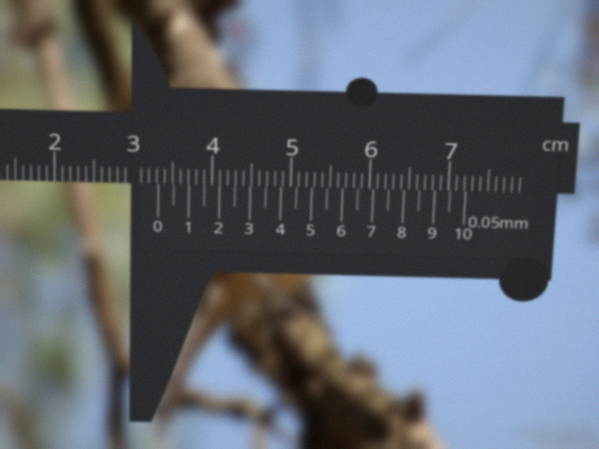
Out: mm 33.2
